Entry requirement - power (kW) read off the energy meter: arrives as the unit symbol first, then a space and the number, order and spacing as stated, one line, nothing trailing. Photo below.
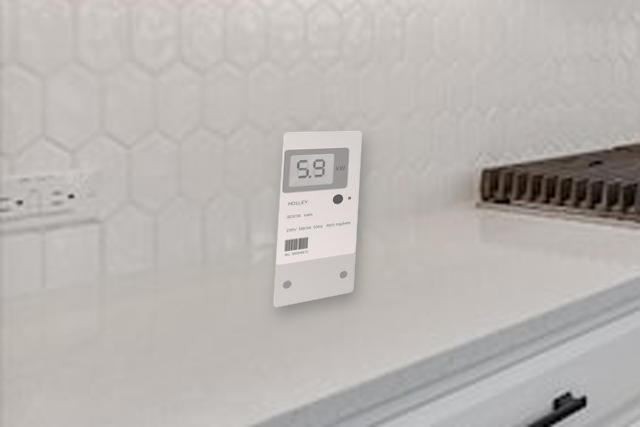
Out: kW 5.9
